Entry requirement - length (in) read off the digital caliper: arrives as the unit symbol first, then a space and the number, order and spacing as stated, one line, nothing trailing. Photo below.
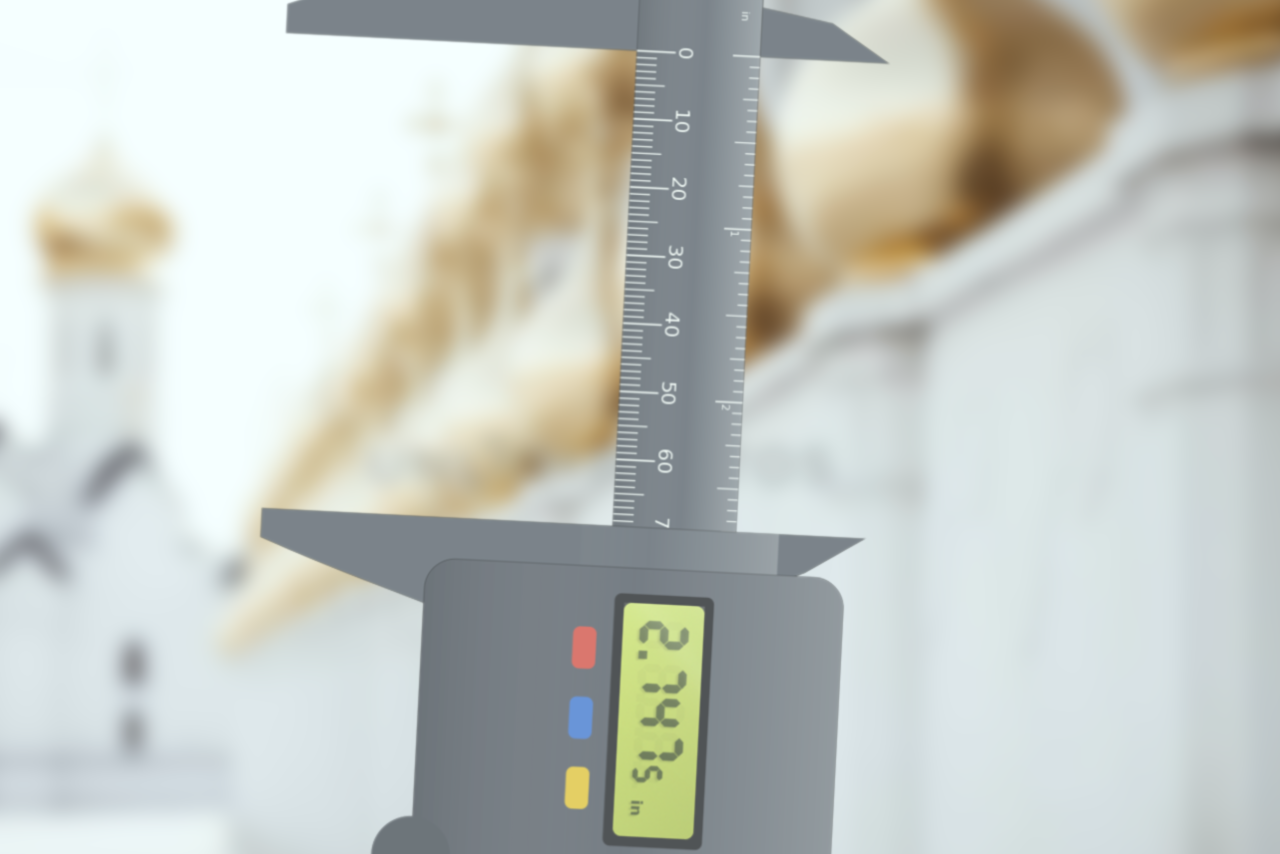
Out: in 2.7475
